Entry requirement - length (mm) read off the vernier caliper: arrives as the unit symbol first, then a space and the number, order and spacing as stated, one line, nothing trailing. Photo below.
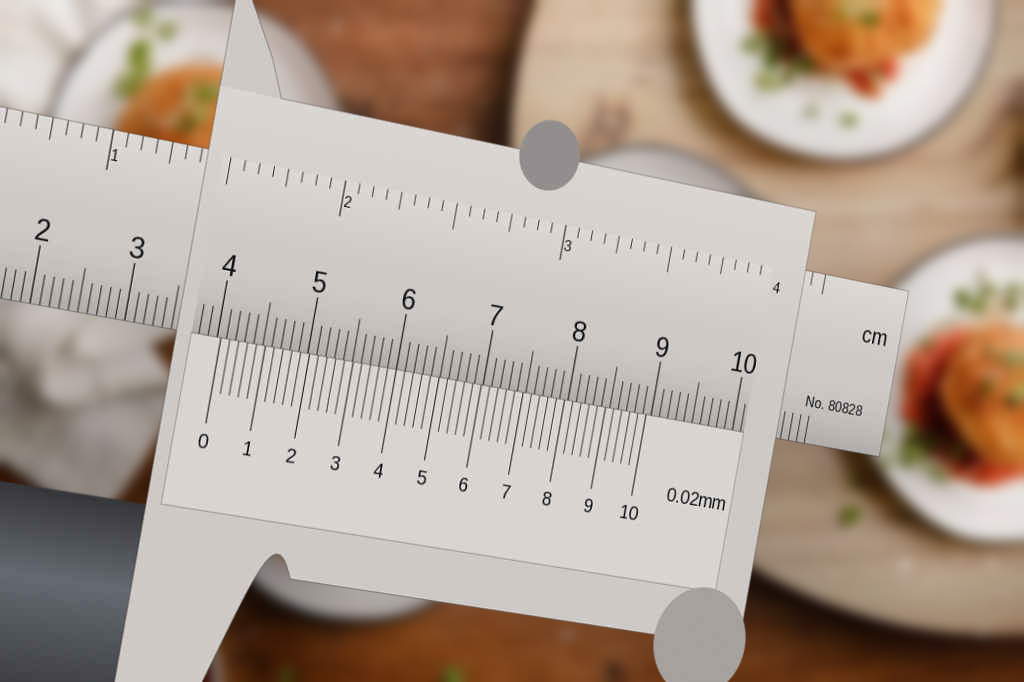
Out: mm 40.4
